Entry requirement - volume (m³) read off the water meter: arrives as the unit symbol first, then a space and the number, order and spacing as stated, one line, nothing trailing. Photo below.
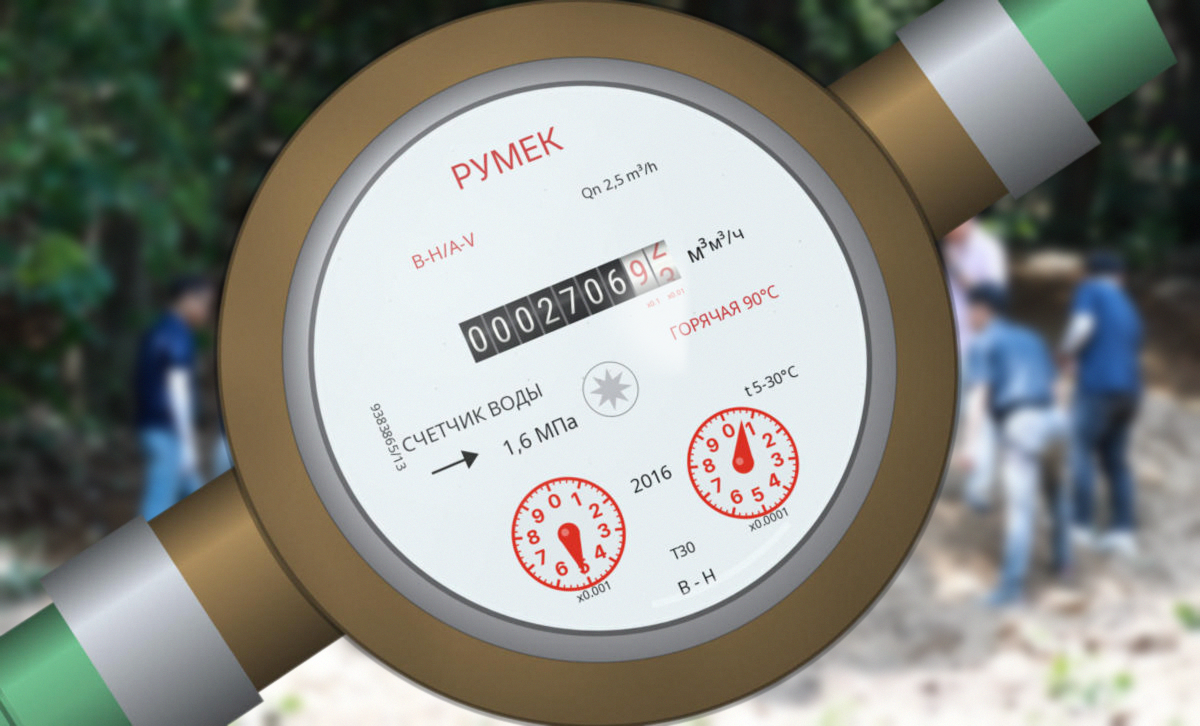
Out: m³ 2706.9250
